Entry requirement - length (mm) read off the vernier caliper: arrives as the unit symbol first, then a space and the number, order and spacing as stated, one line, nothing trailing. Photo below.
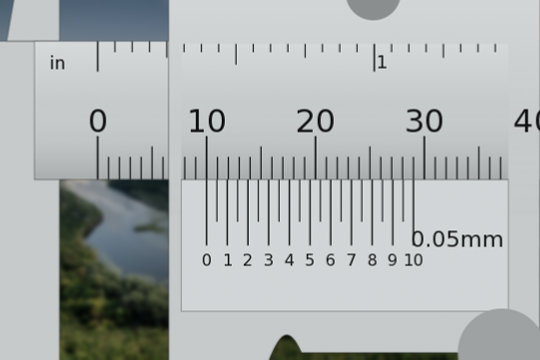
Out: mm 10.0
